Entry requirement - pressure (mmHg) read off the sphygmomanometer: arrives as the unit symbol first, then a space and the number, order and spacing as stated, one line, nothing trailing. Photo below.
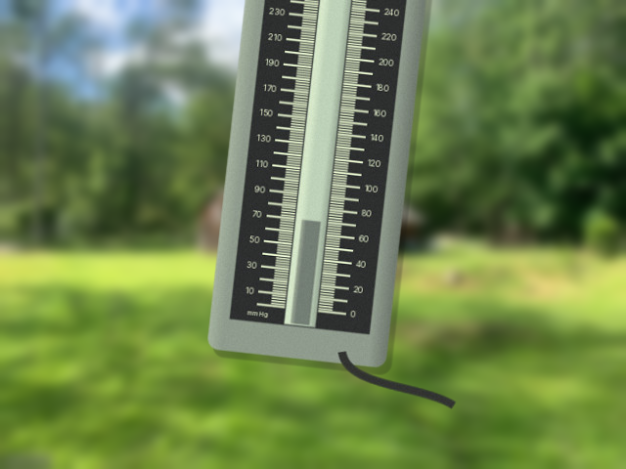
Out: mmHg 70
